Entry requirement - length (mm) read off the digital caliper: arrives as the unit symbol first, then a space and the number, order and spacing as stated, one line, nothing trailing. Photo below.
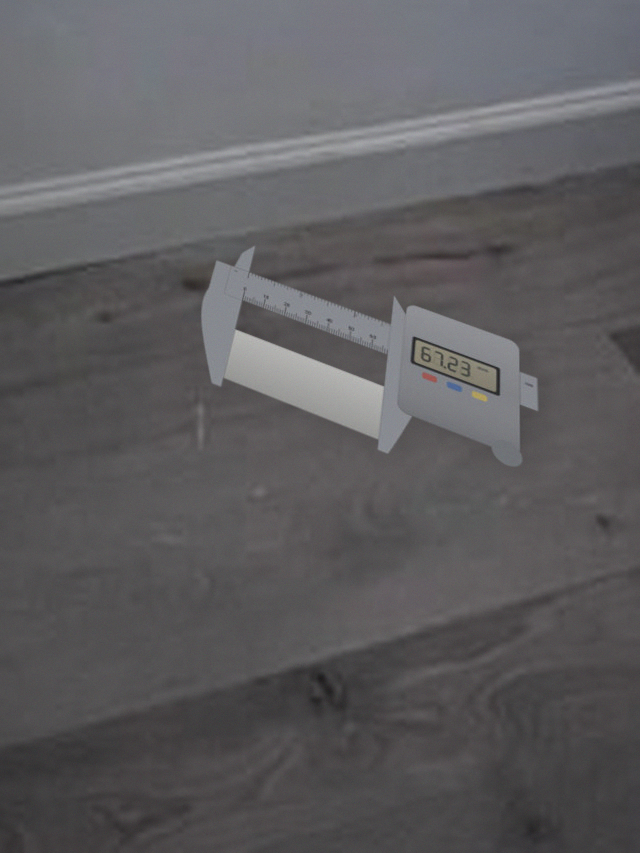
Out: mm 67.23
